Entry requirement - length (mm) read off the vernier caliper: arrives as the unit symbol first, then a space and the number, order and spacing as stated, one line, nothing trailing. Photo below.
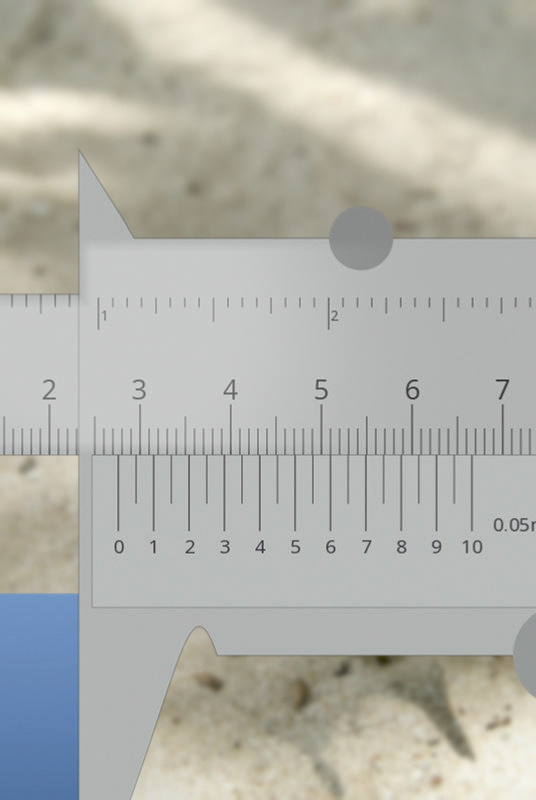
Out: mm 27.6
